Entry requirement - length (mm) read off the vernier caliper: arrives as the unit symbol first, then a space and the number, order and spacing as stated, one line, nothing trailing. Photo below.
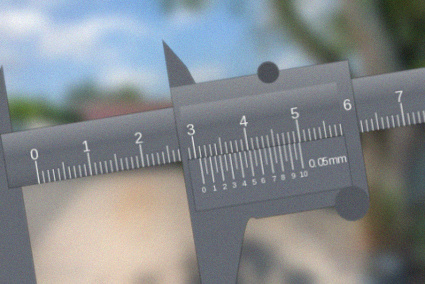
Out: mm 30.8
